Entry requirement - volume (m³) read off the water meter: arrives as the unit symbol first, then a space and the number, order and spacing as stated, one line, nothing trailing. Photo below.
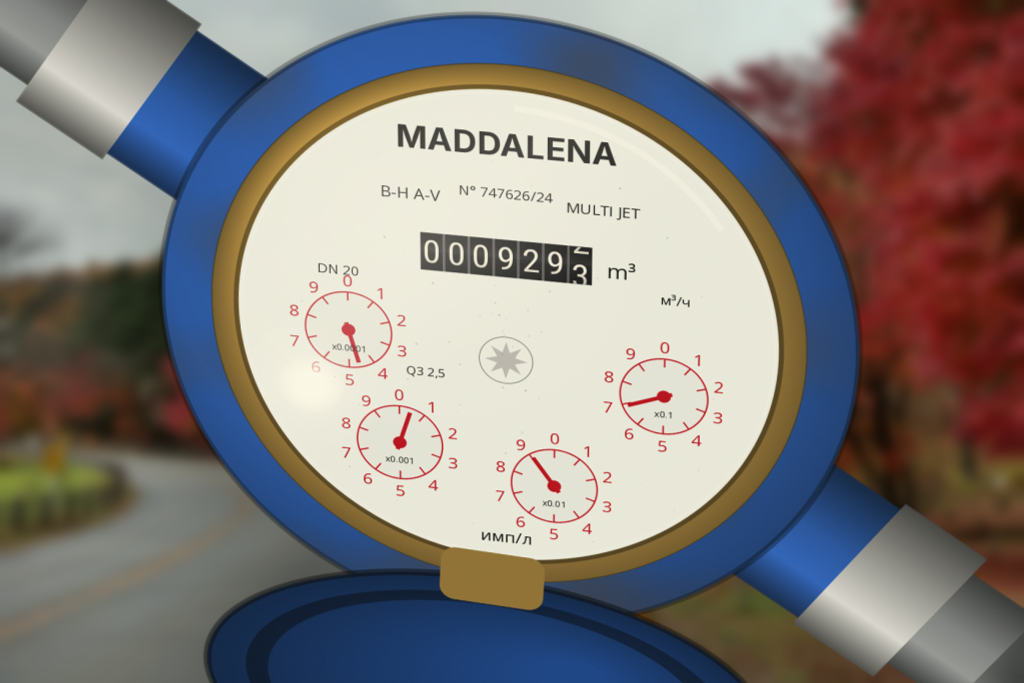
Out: m³ 9292.6904
